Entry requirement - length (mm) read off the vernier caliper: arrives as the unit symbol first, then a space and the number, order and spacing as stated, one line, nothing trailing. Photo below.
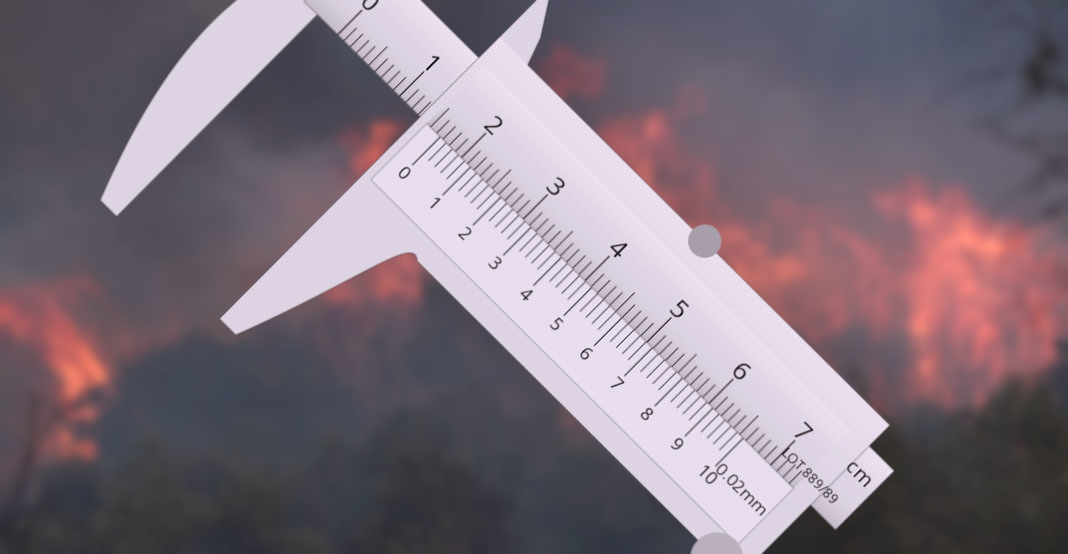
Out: mm 16.6
